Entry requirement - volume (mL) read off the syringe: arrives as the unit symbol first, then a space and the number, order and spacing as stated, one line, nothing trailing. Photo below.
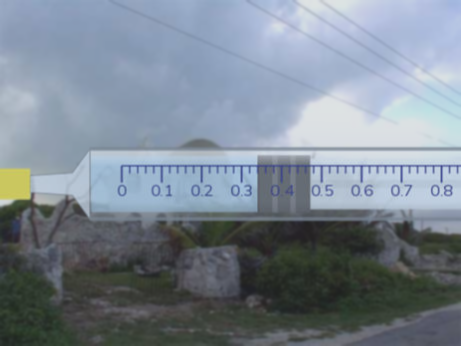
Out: mL 0.34
